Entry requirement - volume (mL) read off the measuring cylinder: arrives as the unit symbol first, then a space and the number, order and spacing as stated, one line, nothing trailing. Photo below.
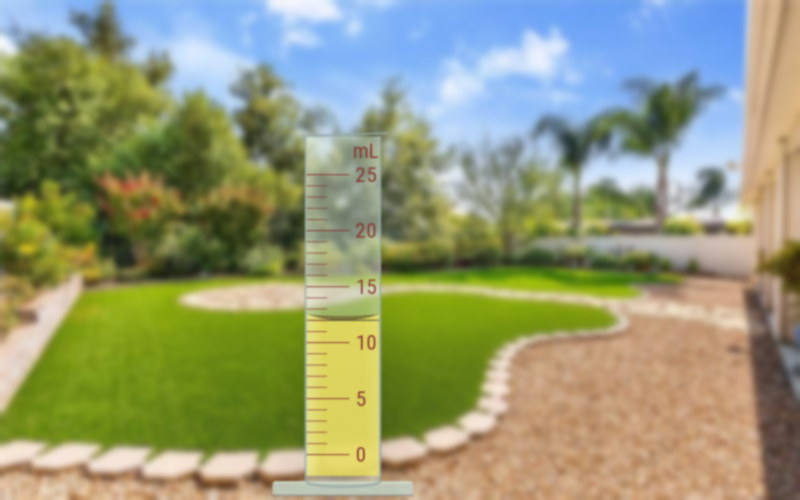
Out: mL 12
